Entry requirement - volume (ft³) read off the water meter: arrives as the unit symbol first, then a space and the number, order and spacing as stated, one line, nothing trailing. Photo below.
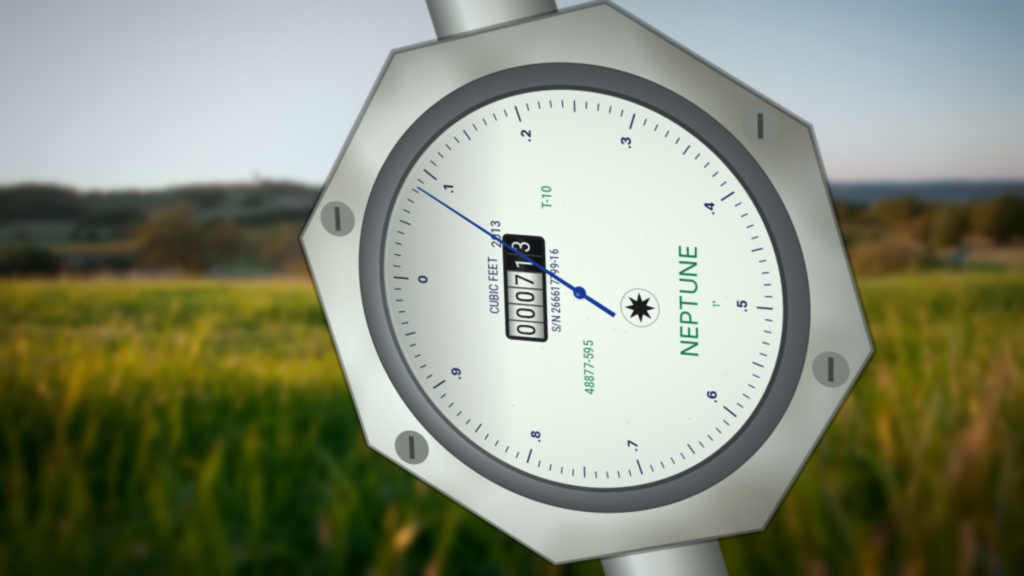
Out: ft³ 713.08
